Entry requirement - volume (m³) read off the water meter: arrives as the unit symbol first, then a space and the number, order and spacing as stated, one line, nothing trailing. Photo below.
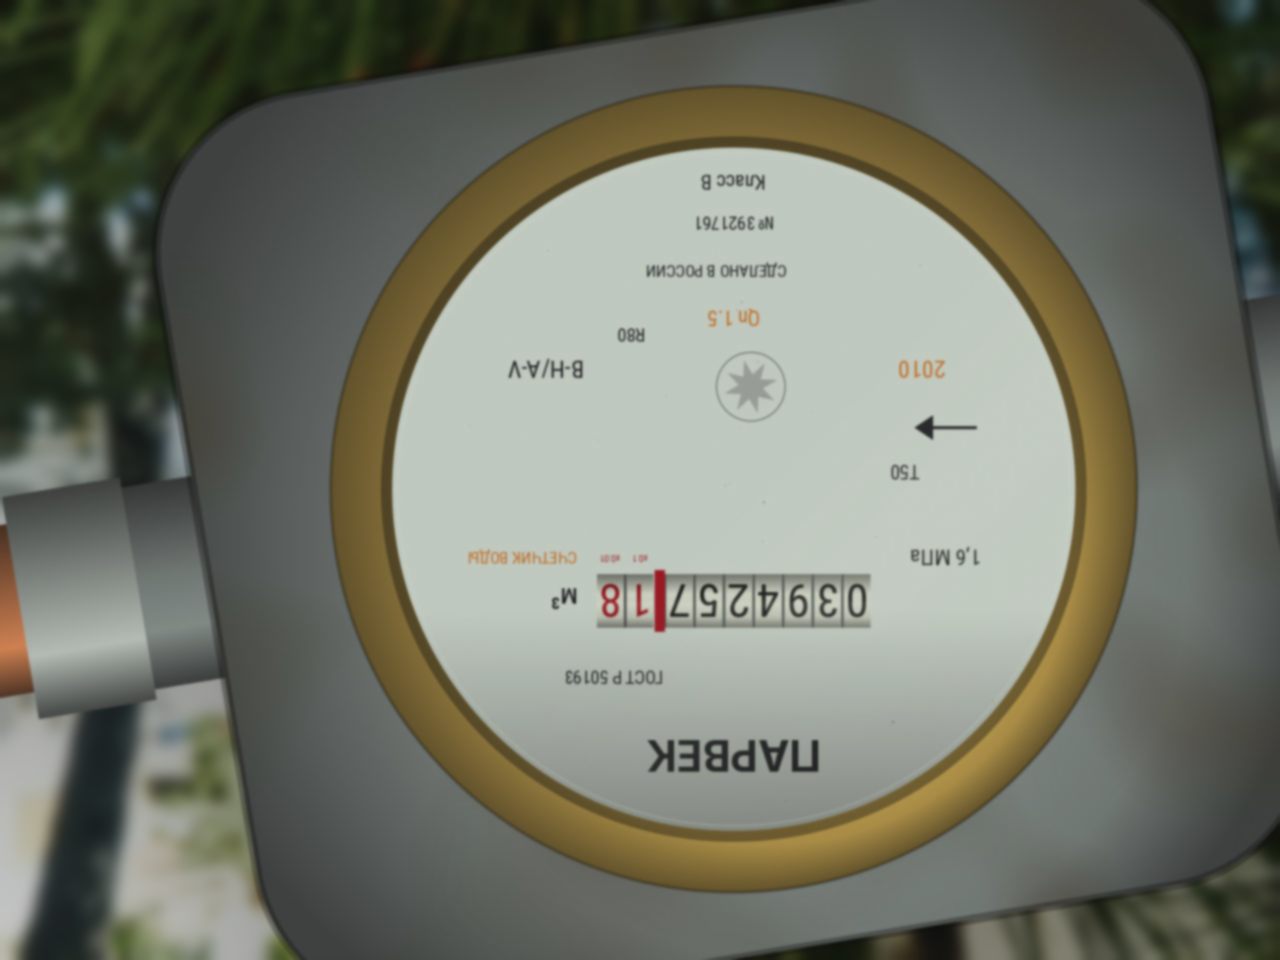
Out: m³ 394257.18
